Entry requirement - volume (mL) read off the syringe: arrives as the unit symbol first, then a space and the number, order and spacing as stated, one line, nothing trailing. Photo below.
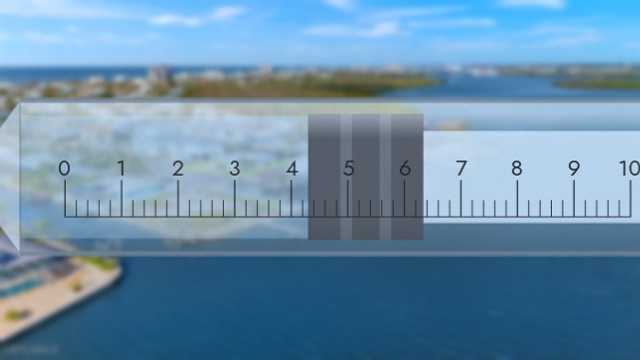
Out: mL 4.3
